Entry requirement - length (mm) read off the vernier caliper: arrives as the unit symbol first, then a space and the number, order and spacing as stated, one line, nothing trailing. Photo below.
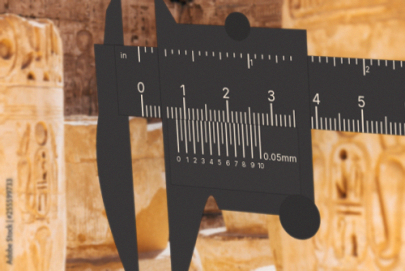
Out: mm 8.0
